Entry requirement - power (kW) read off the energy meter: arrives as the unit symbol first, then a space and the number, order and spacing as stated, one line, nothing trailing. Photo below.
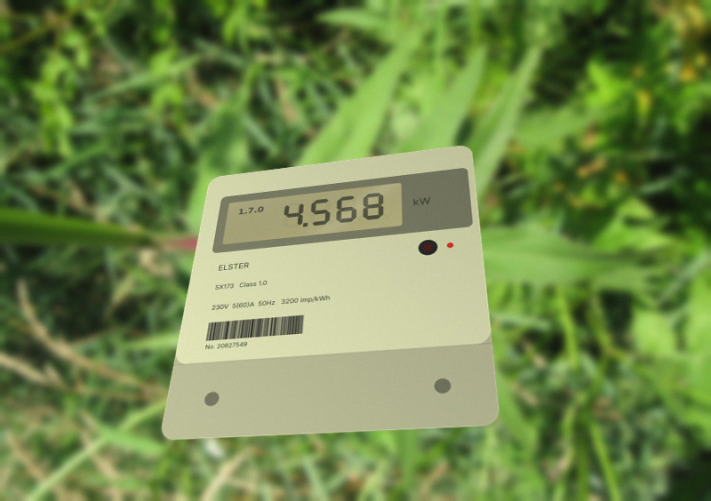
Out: kW 4.568
